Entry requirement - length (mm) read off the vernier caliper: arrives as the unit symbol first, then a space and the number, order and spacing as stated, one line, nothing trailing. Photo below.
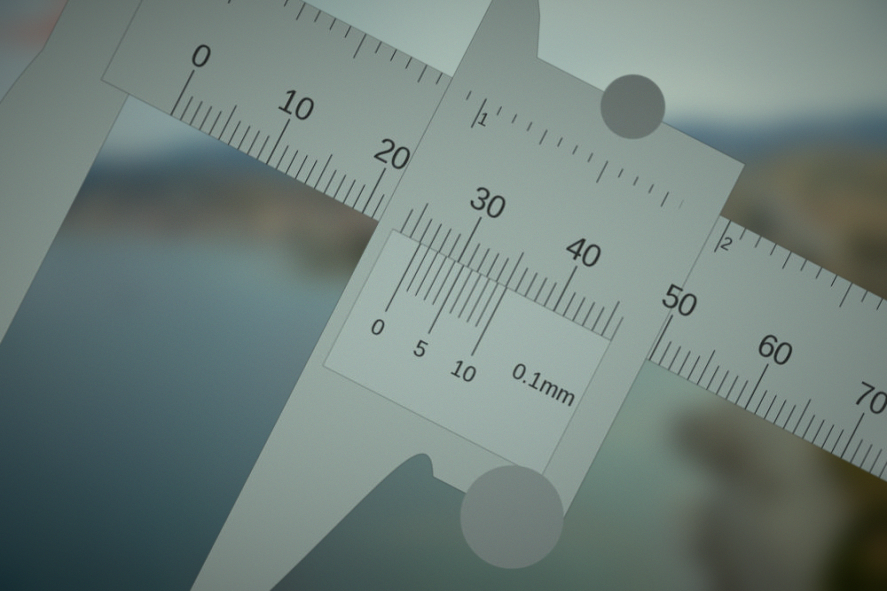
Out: mm 26.1
